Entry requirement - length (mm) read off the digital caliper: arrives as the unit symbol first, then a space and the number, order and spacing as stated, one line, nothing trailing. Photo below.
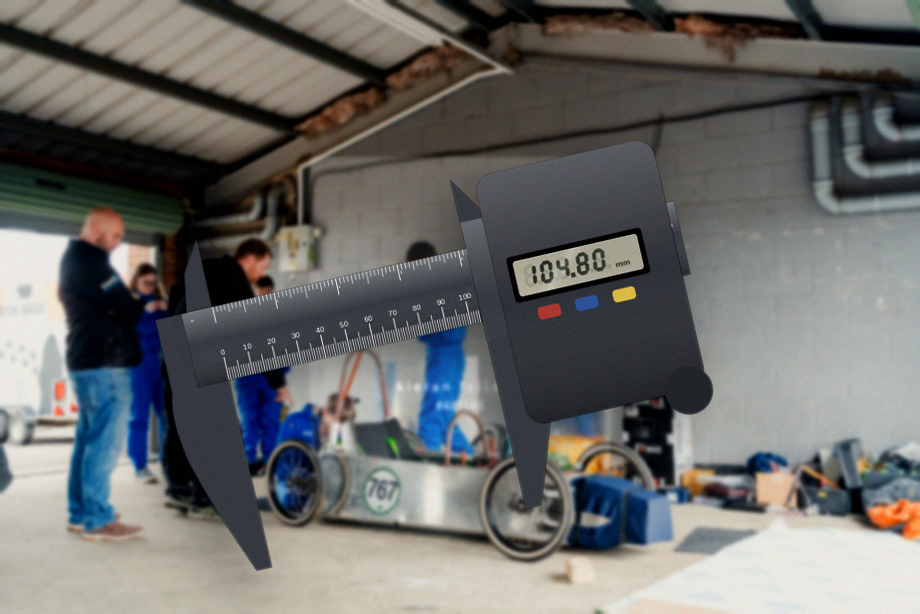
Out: mm 104.80
